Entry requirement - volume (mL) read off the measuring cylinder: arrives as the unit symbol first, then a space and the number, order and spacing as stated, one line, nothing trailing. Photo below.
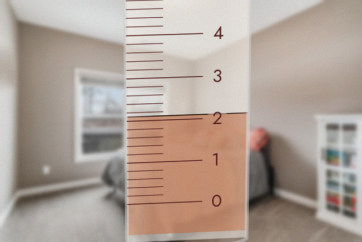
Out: mL 2.1
